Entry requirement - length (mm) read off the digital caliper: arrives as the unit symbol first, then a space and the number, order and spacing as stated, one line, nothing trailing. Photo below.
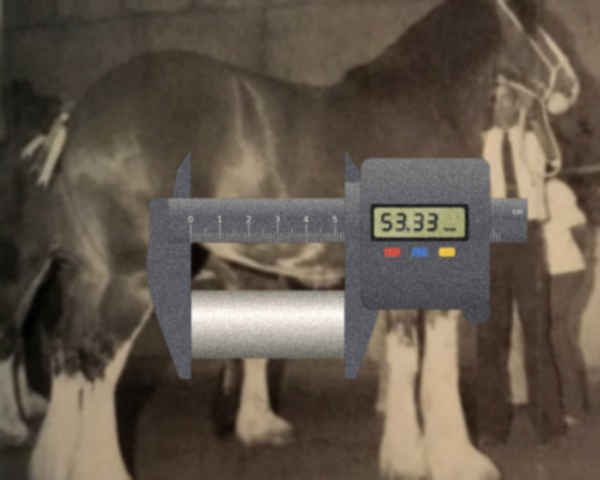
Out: mm 53.33
